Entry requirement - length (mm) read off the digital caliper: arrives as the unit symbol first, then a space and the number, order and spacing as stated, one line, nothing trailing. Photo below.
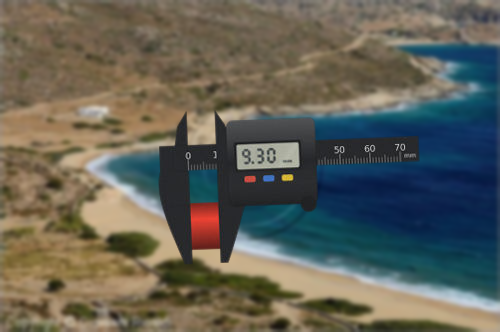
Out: mm 9.30
